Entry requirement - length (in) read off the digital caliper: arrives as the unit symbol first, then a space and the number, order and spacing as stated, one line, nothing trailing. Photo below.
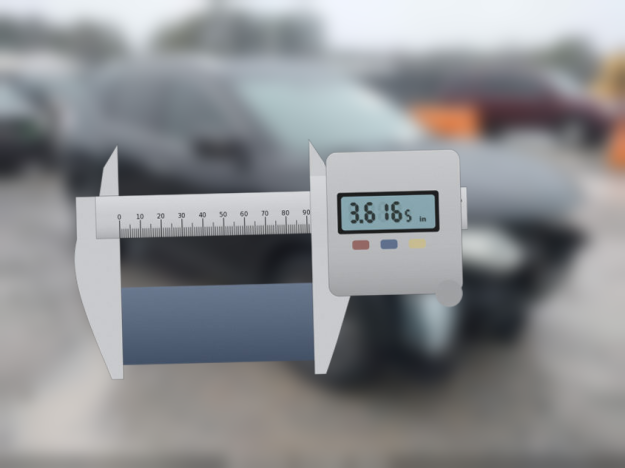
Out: in 3.6165
